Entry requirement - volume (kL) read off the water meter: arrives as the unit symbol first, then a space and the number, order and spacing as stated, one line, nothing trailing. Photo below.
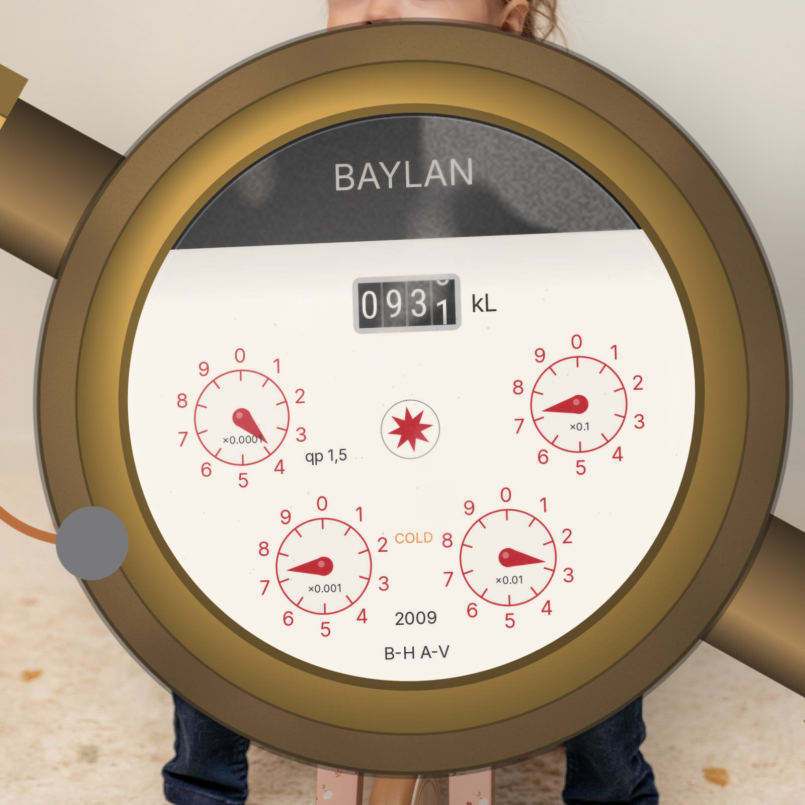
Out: kL 930.7273
